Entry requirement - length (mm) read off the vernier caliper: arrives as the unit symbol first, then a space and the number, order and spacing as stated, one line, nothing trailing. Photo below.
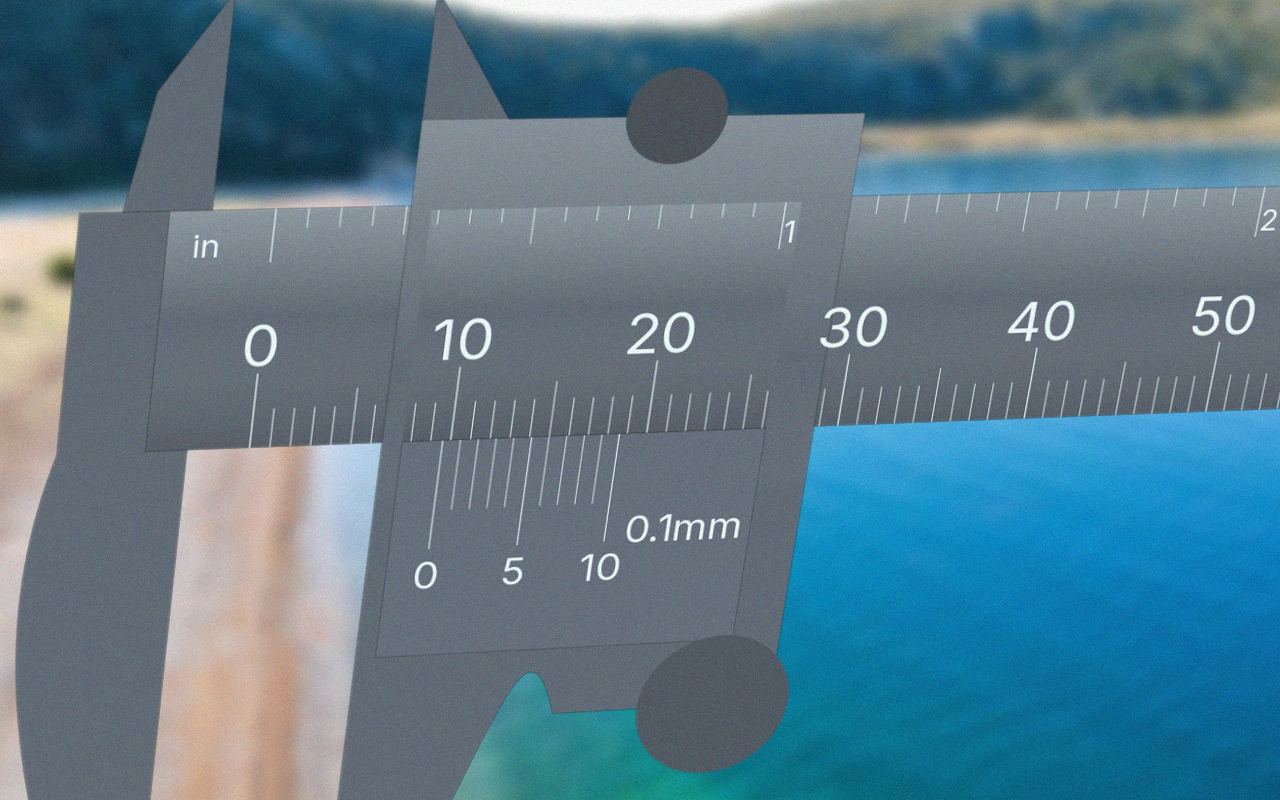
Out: mm 9.6
